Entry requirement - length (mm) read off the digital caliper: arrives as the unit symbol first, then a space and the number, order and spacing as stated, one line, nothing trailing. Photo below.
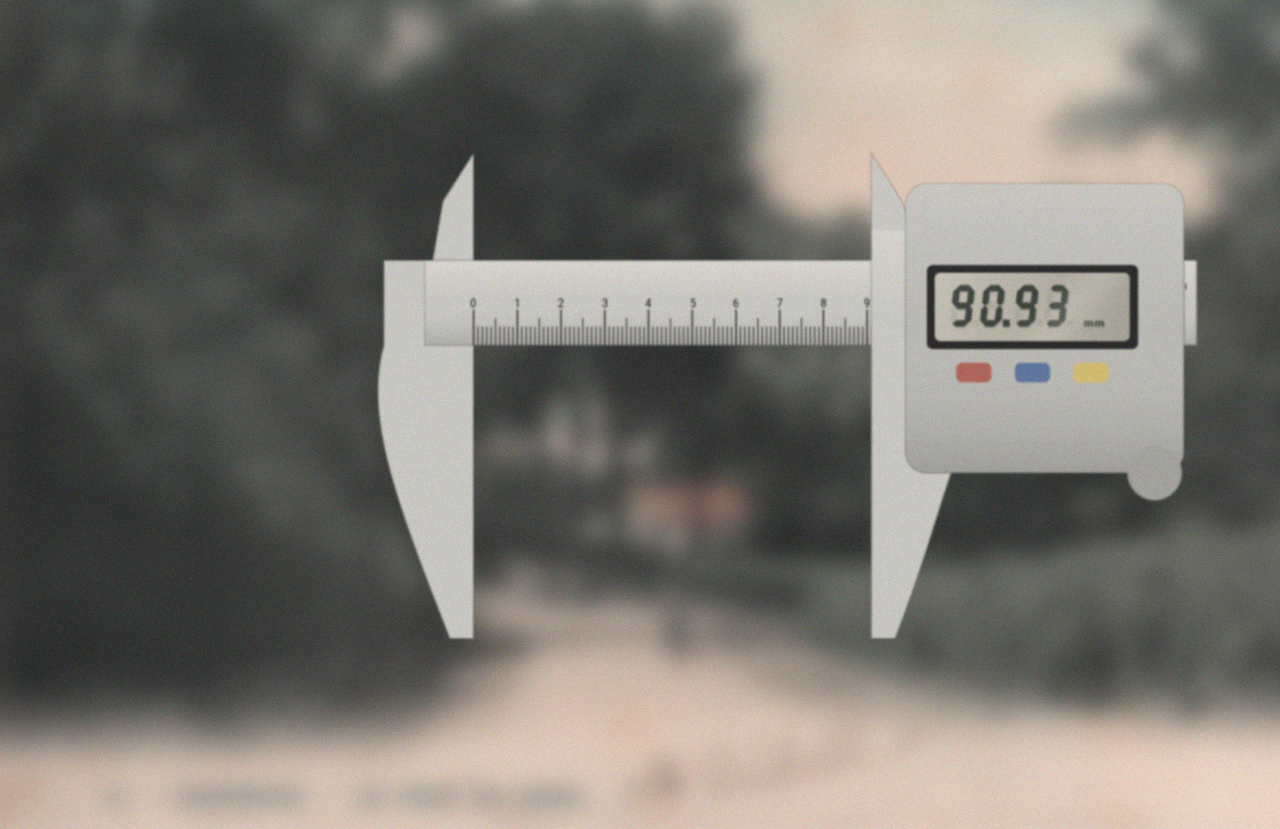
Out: mm 90.93
